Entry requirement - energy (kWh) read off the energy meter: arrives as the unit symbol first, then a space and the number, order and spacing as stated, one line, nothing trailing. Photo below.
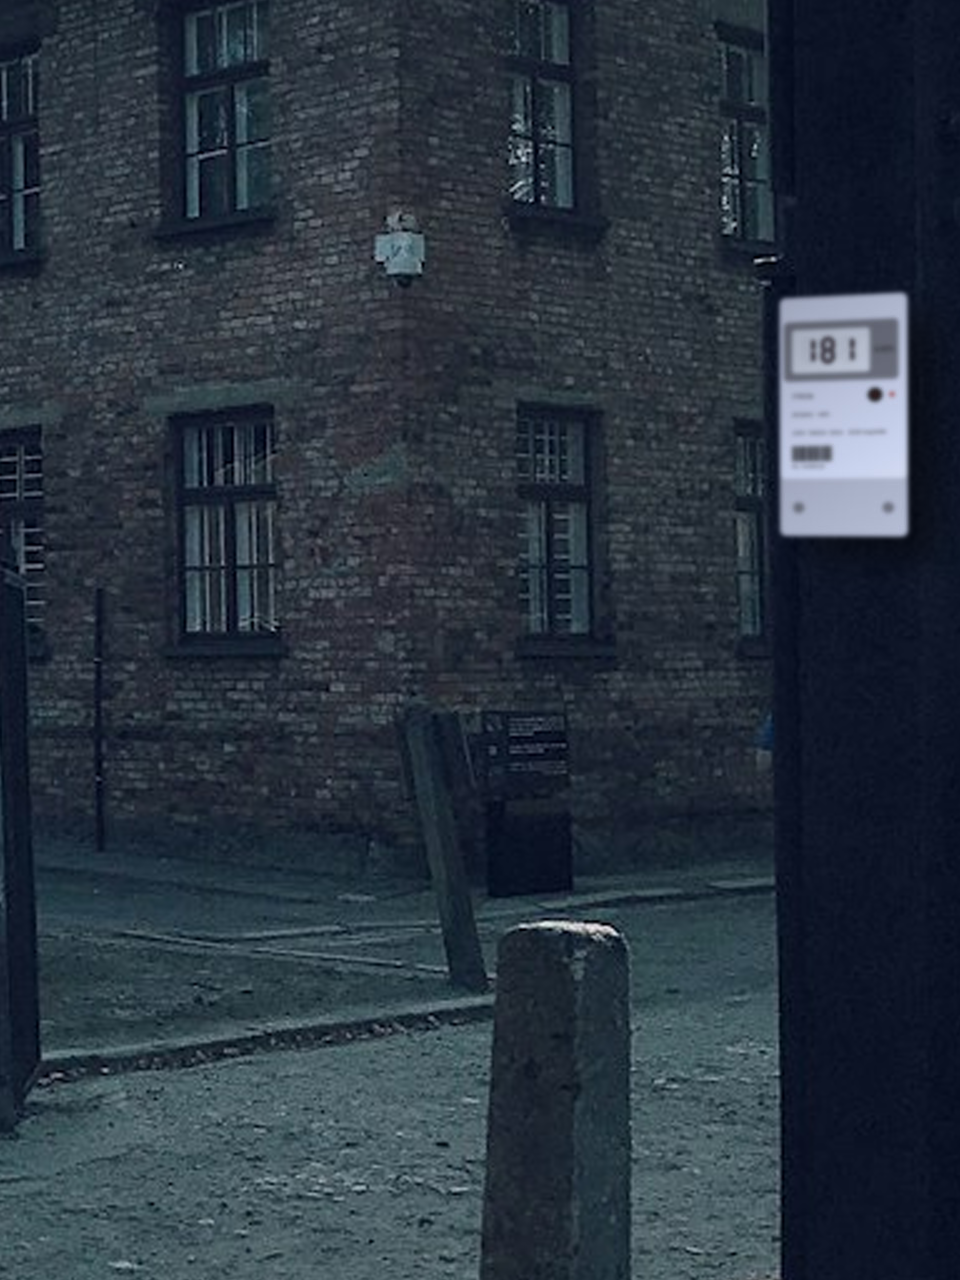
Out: kWh 181
